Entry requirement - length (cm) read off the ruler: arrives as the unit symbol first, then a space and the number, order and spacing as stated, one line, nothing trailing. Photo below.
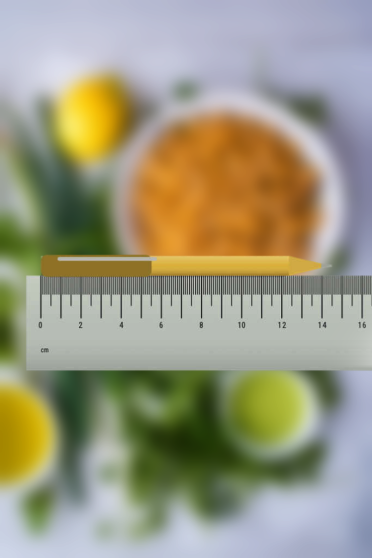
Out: cm 14.5
